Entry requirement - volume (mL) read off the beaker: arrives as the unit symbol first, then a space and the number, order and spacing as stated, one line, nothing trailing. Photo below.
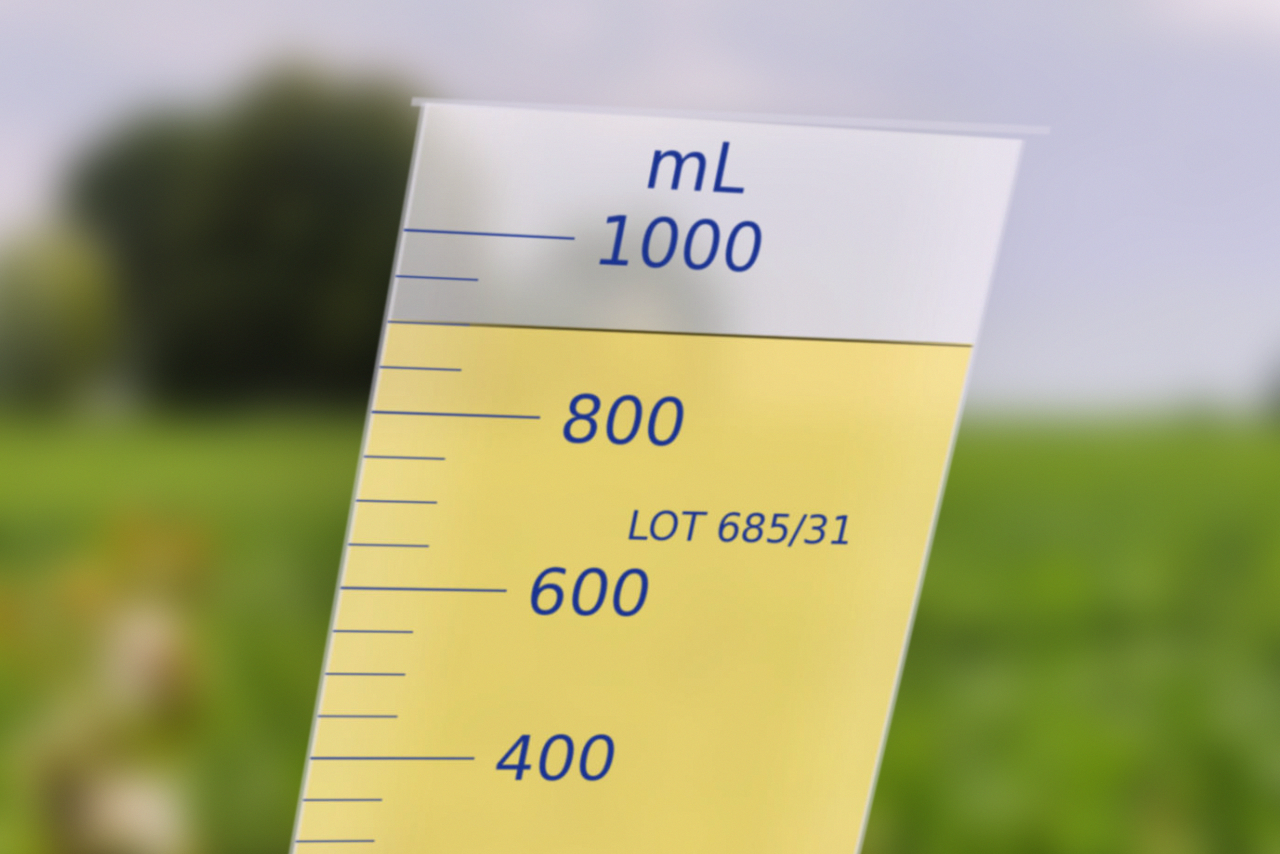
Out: mL 900
